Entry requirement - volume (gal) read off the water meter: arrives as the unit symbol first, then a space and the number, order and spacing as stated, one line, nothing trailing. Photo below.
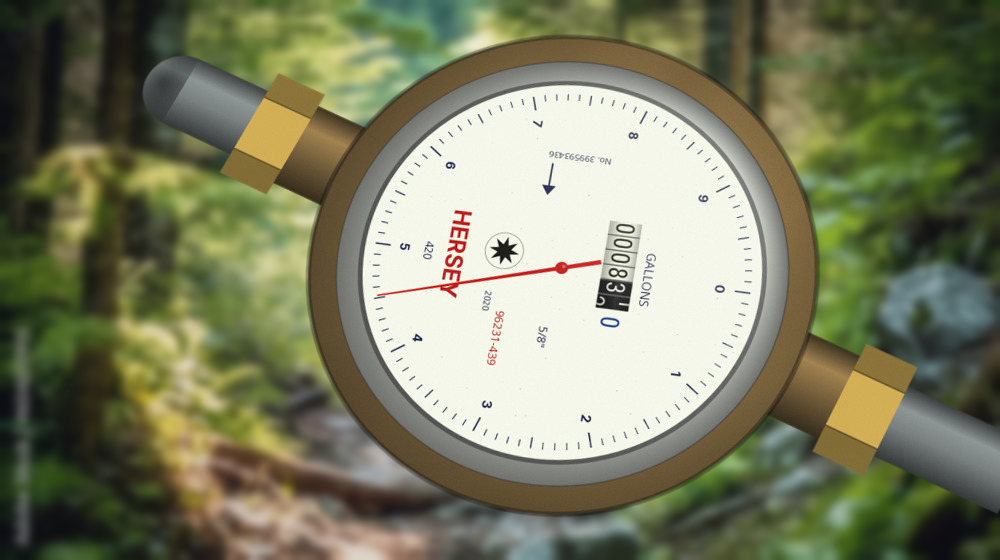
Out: gal 8314.5
